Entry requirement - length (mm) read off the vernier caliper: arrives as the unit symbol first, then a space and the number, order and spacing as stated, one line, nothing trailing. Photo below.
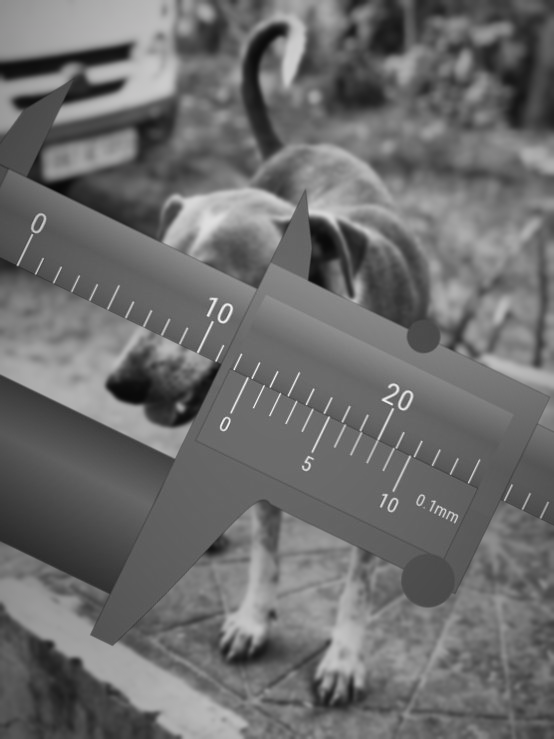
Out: mm 12.8
